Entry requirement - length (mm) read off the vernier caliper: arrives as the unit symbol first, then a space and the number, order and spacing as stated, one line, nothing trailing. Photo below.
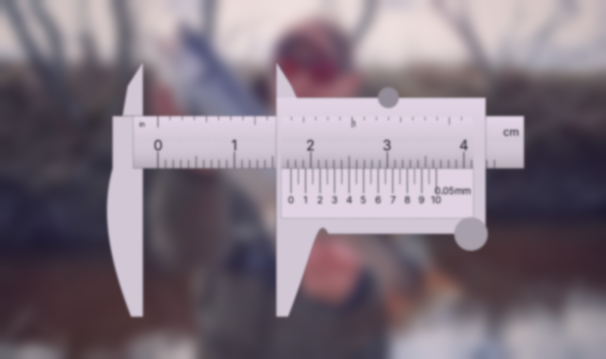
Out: mm 17.4
